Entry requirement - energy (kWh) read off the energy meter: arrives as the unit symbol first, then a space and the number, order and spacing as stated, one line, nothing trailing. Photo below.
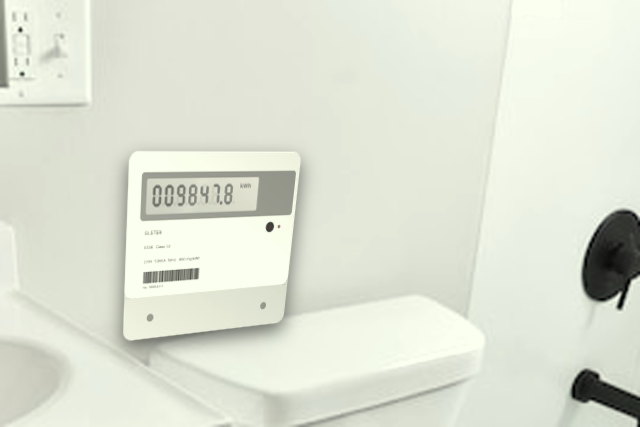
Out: kWh 9847.8
